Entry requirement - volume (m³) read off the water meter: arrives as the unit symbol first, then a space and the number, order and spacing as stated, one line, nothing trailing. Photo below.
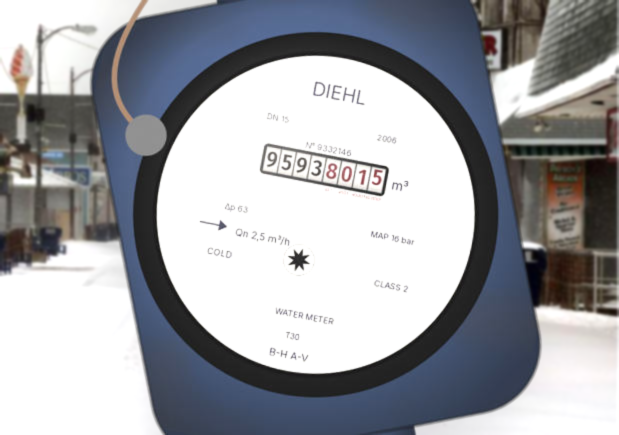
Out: m³ 9593.8015
